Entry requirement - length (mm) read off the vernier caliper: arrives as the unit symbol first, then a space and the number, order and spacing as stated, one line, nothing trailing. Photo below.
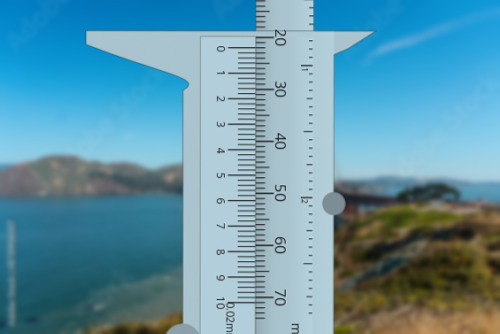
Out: mm 22.0
